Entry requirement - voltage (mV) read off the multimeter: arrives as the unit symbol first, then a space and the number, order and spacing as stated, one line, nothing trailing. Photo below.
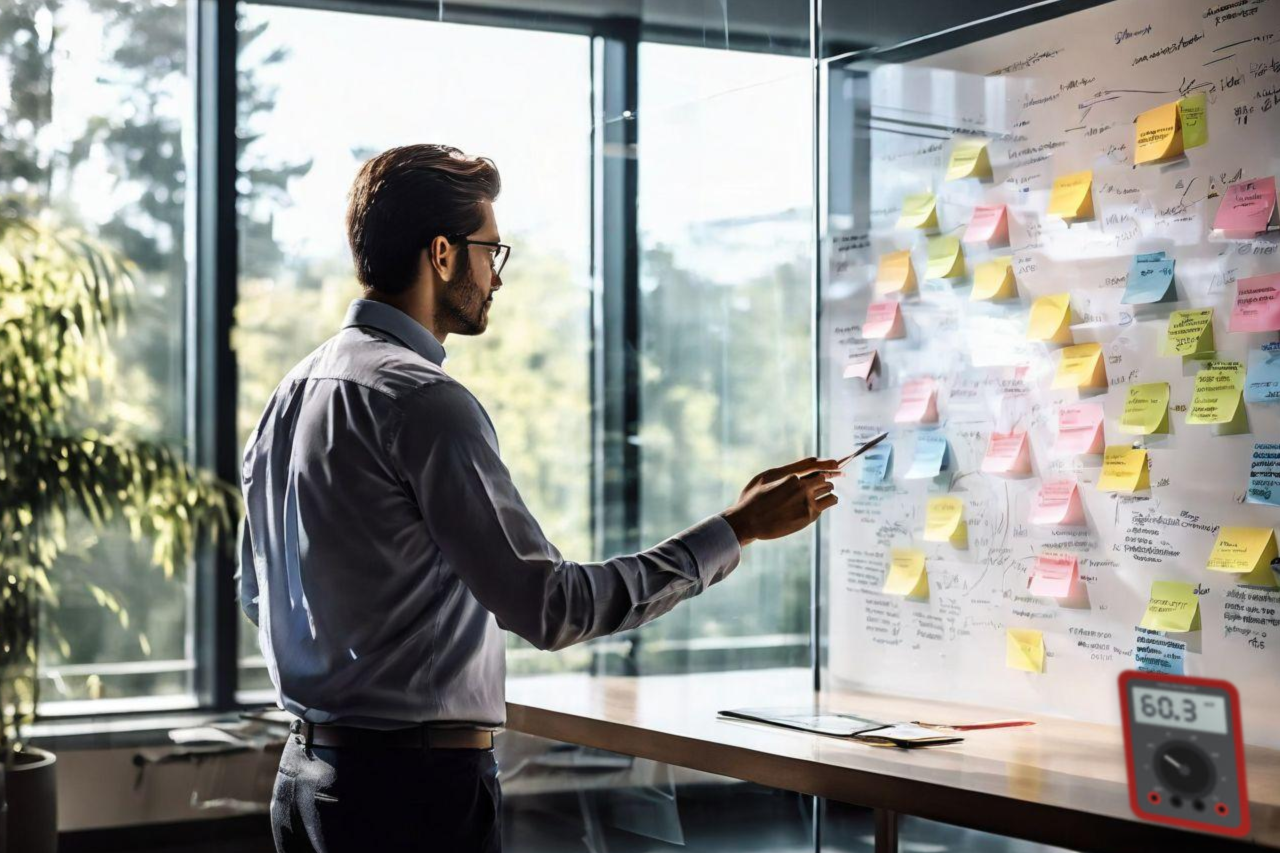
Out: mV 60.3
